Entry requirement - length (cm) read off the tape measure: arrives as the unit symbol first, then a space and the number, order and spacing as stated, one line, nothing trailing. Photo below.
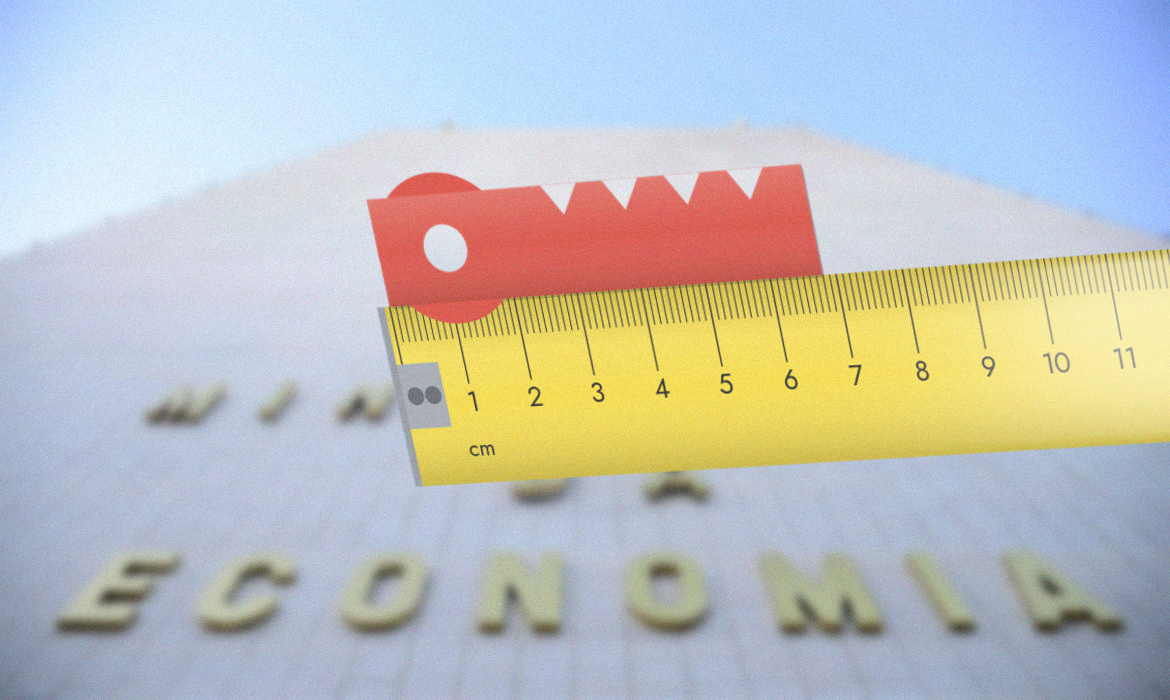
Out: cm 6.8
